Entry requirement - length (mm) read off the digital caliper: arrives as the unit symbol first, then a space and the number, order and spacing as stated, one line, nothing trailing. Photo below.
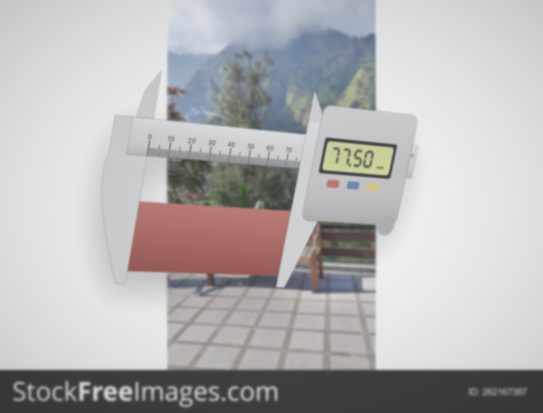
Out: mm 77.50
